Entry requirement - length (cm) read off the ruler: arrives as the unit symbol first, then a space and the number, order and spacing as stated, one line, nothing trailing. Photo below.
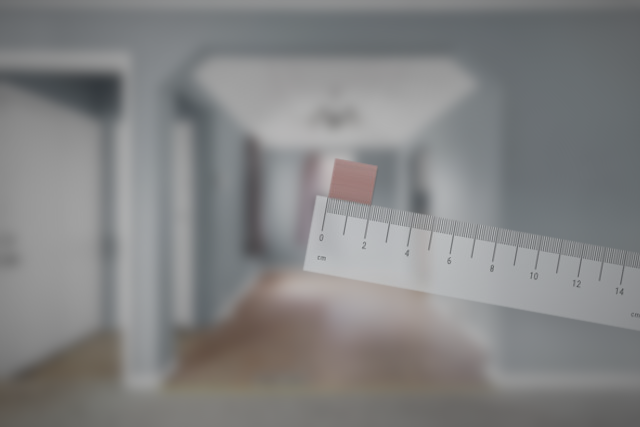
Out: cm 2
